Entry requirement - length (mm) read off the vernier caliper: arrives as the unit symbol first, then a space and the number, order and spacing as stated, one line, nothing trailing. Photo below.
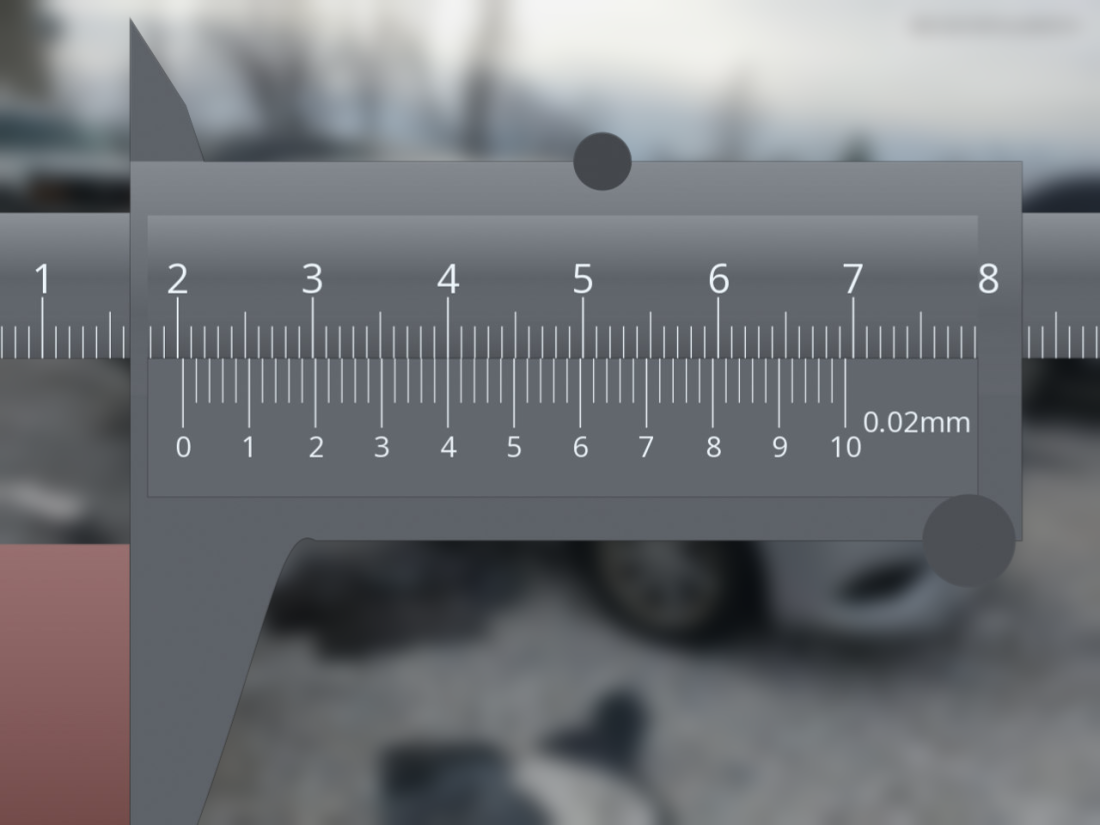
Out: mm 20.4
